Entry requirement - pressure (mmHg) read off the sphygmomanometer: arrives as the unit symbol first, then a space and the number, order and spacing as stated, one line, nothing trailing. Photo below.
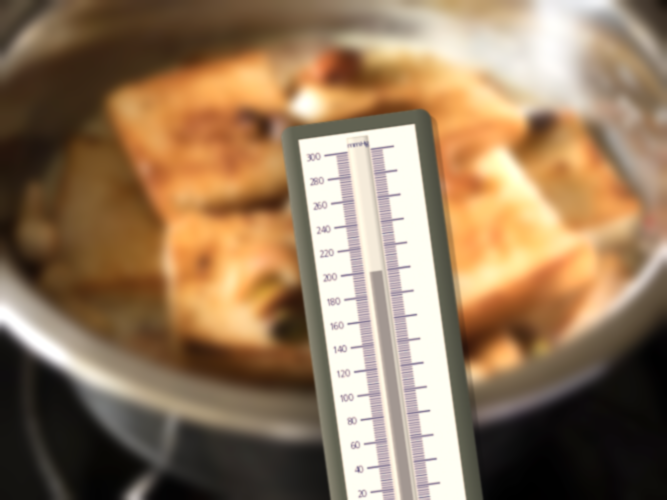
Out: mmHg 200
